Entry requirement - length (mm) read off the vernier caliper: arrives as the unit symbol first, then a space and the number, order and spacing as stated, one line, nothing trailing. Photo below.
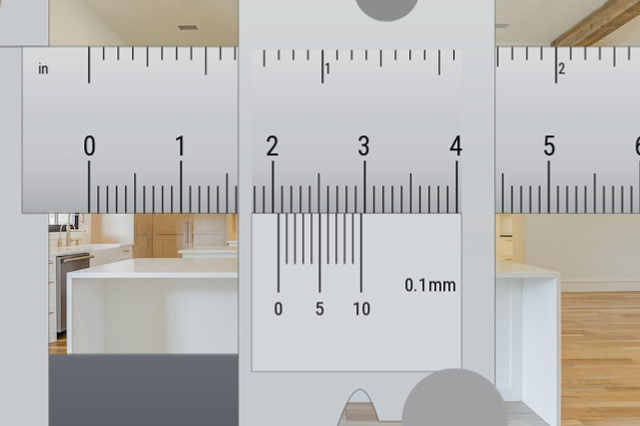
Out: mm 20.6
